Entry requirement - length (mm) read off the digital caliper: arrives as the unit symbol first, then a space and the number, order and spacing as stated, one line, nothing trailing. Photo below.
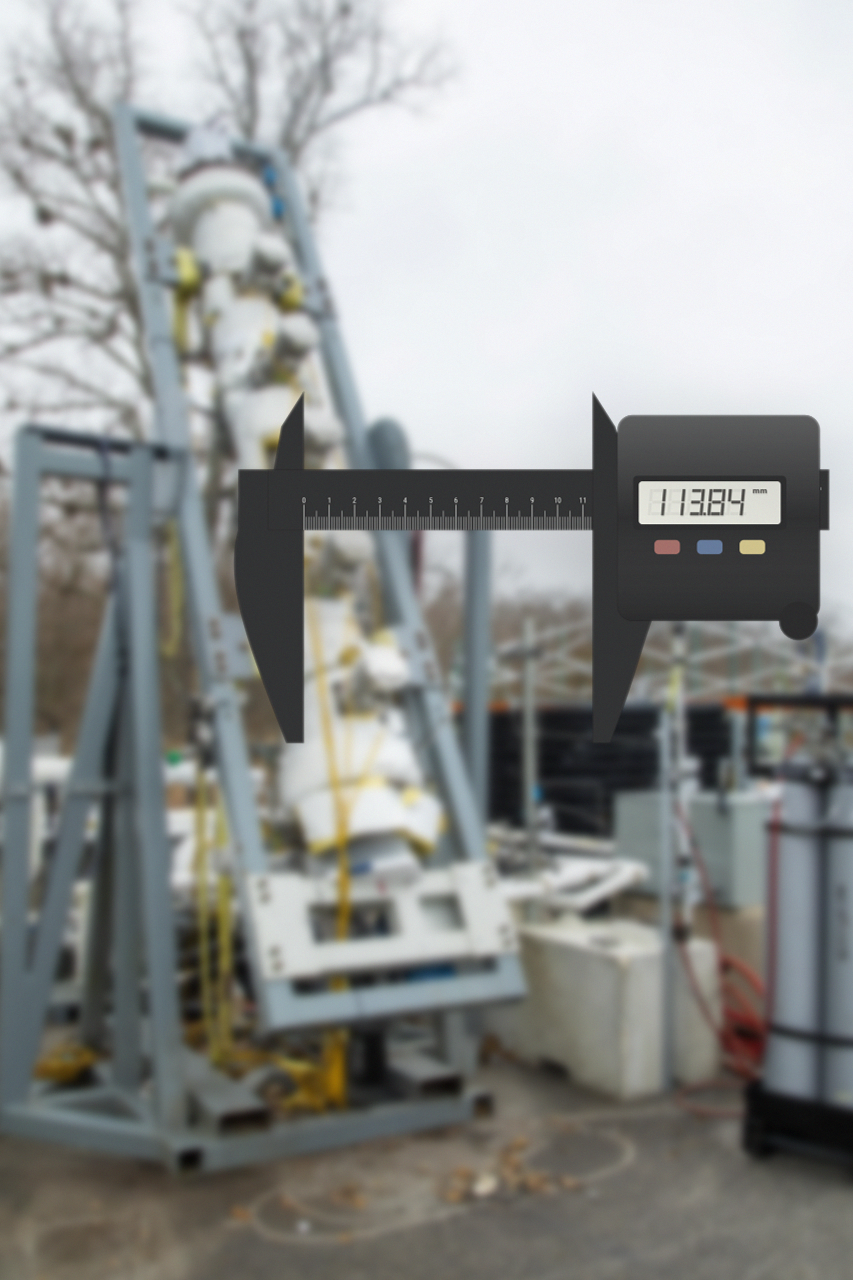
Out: mm 113.84
